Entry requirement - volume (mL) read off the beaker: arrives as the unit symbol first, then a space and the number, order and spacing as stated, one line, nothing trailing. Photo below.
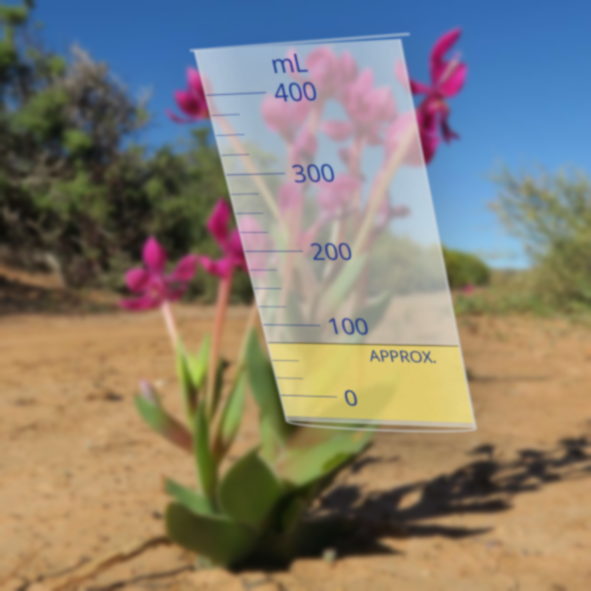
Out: mL 75
